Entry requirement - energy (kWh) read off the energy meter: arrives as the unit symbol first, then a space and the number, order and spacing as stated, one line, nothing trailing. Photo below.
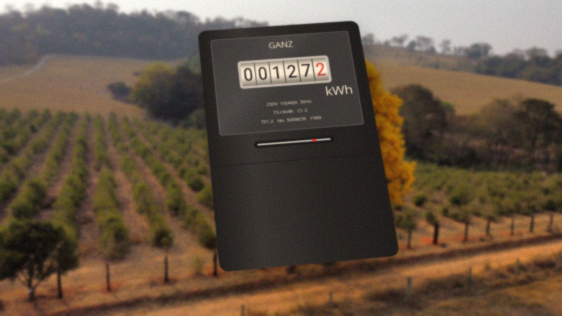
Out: kWh 127.2
